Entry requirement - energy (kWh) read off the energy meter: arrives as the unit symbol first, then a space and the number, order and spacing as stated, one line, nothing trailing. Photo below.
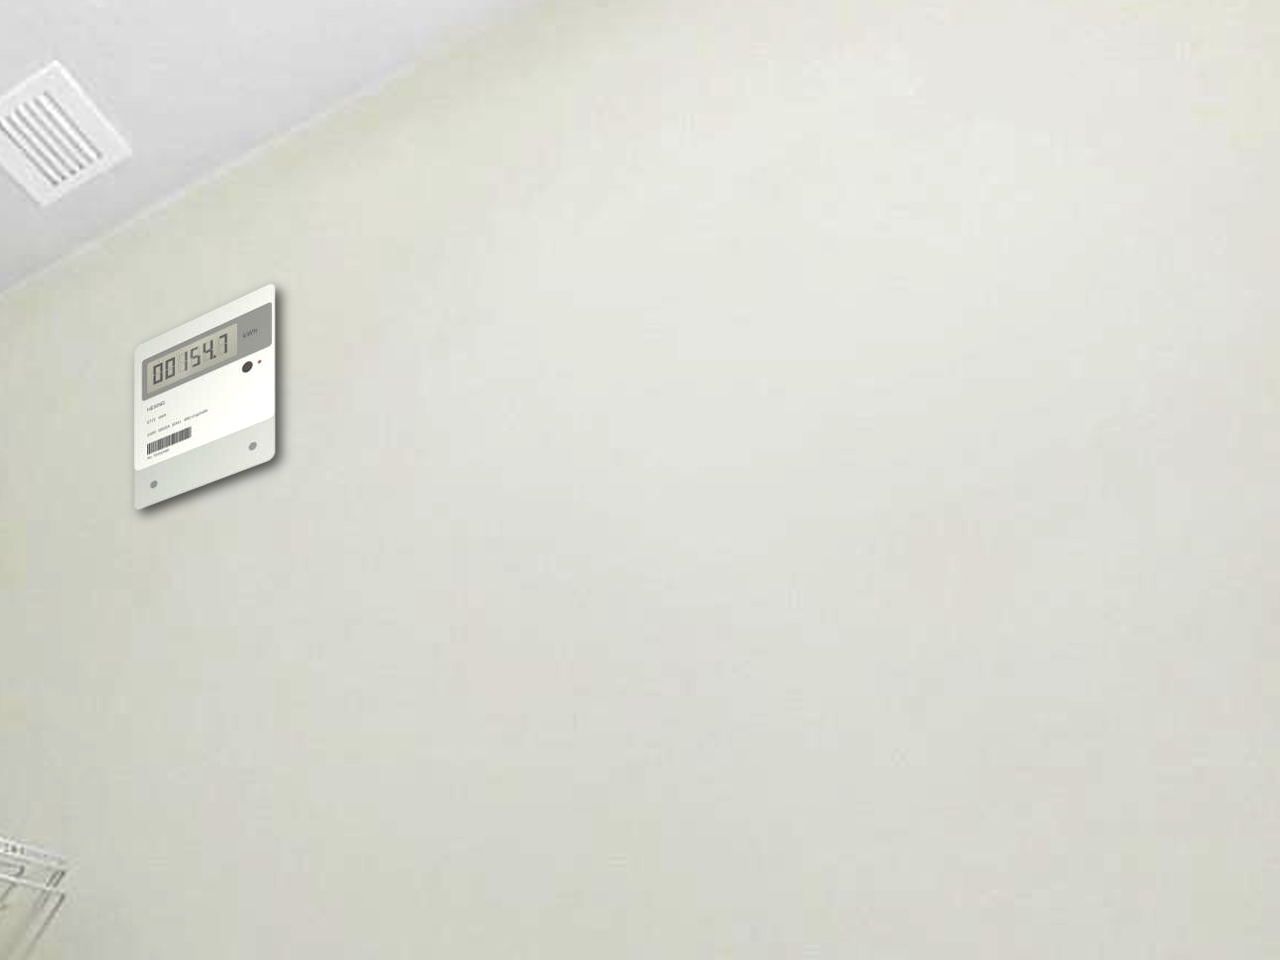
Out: kWh 154.7
